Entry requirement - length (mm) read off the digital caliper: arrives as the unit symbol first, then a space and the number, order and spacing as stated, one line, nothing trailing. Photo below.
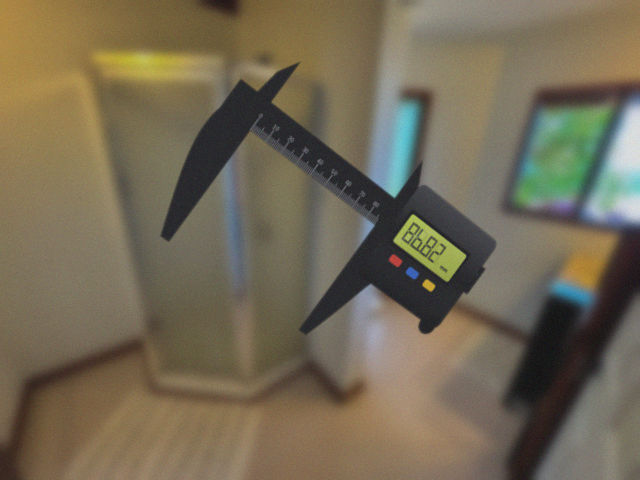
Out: mm 86.82
